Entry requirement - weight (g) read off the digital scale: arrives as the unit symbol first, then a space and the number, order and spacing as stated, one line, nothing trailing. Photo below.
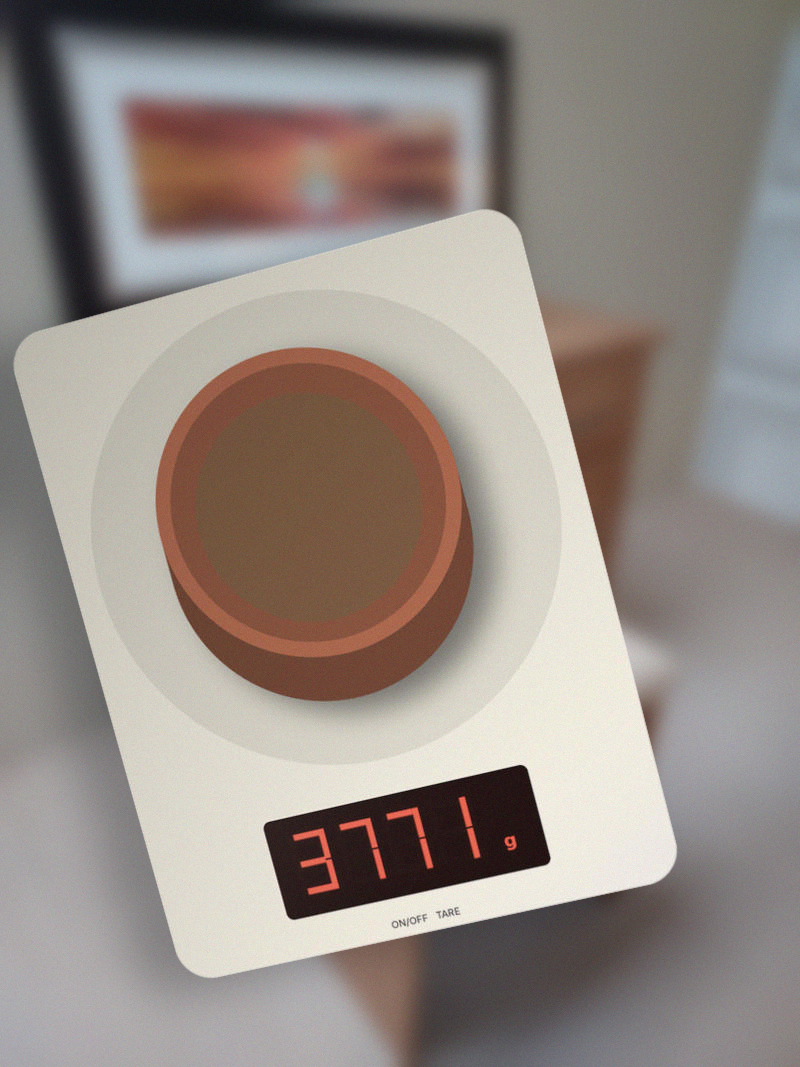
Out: g 3771
